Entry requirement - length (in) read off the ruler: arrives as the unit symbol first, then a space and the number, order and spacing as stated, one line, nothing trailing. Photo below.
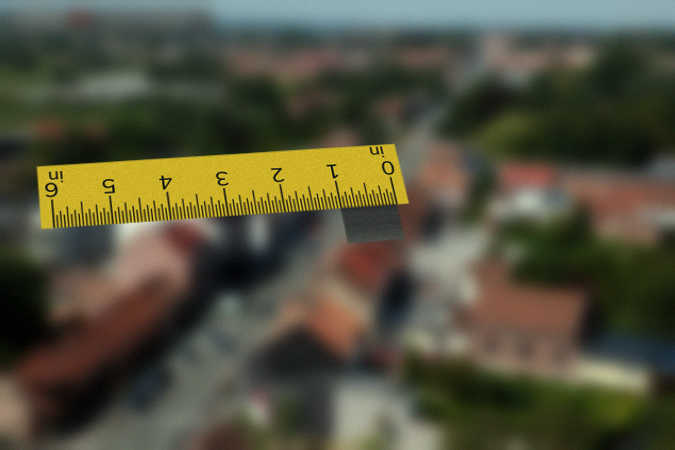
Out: in 1
